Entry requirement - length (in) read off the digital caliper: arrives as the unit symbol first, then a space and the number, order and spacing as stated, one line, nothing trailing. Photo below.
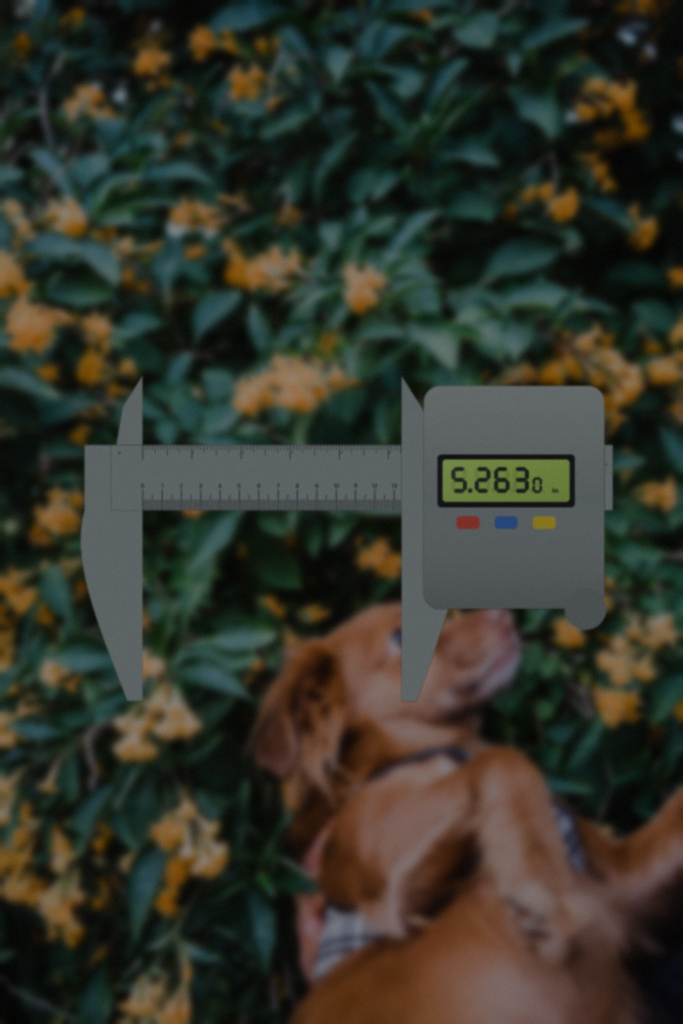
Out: in 5.2630
